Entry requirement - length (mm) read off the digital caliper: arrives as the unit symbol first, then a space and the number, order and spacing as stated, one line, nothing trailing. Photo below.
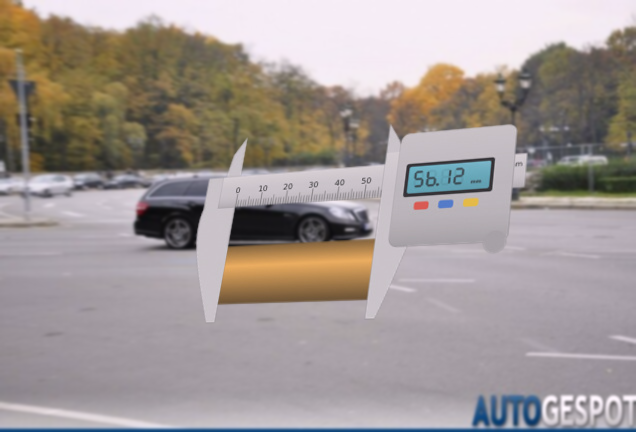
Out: mm 56.12
